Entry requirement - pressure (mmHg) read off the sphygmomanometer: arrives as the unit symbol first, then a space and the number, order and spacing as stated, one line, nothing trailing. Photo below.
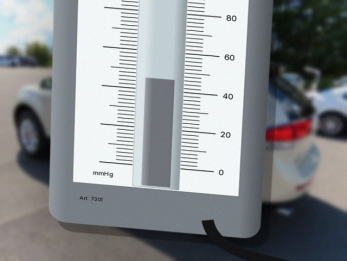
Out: mmHg 46
